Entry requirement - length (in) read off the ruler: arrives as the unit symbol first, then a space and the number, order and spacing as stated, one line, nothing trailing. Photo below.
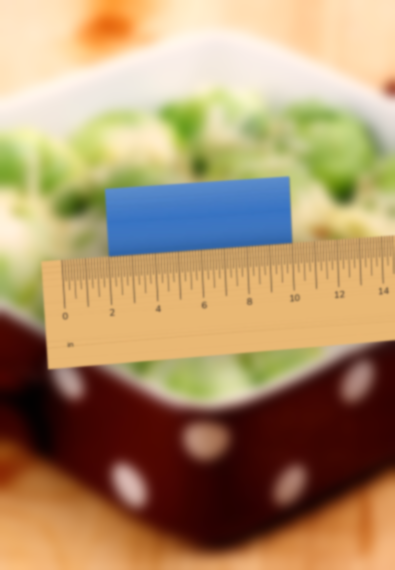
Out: in 8
